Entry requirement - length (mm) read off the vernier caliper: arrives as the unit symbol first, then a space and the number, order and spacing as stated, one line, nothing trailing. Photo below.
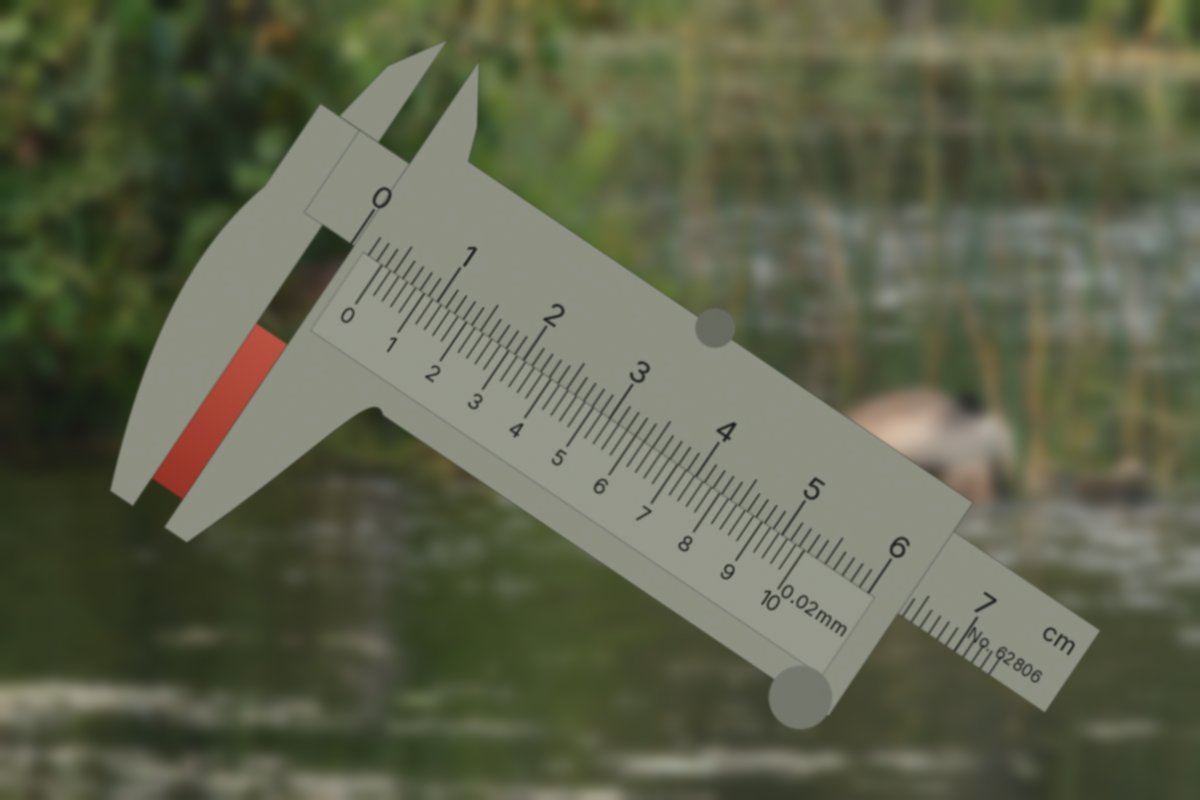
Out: mm 3.6
